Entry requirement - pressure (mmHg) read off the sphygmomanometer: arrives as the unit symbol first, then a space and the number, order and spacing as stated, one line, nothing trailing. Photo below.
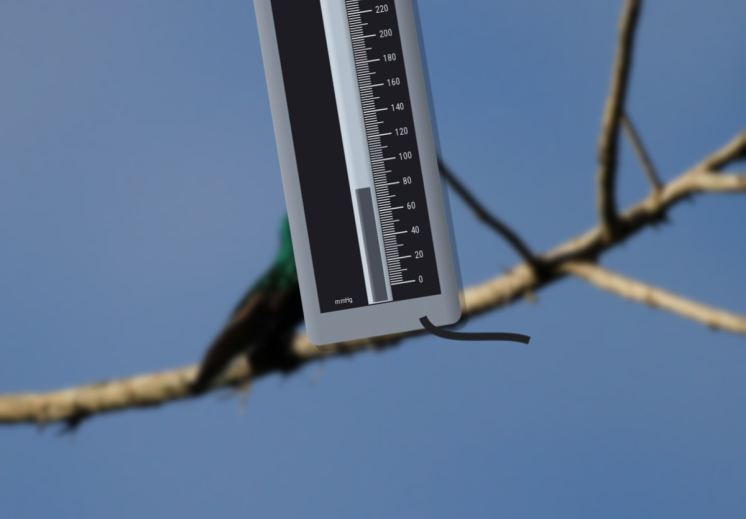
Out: mmHg 80
